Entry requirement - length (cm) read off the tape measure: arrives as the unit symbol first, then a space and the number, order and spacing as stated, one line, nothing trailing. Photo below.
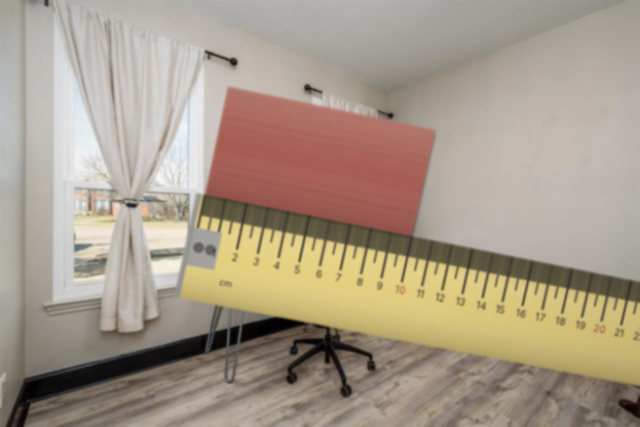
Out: cm 10
